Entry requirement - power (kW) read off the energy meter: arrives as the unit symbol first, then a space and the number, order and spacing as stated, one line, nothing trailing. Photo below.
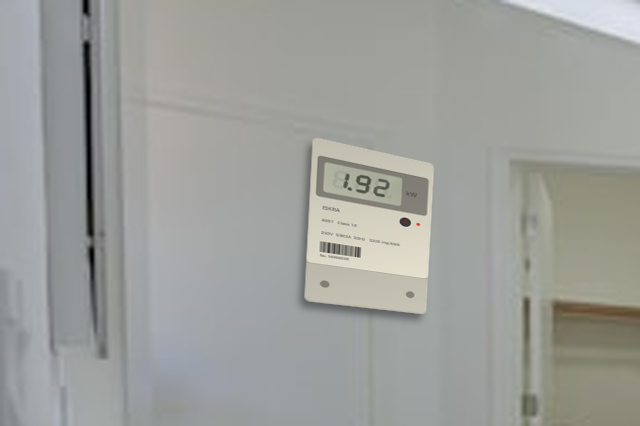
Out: kW 1.92
